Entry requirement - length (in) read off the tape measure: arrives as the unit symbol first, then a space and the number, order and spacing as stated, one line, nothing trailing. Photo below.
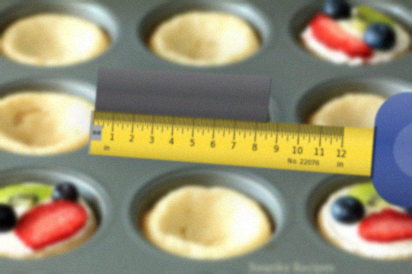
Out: in 8.5
